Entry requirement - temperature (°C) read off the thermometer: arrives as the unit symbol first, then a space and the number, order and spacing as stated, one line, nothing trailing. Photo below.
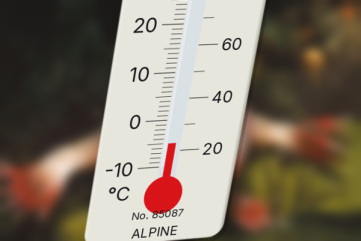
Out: °C -5
